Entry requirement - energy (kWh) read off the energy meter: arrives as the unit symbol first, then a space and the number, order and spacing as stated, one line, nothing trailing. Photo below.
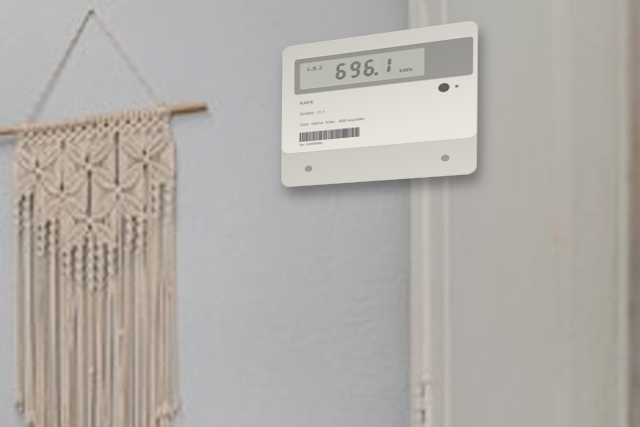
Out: kWh 696.1
